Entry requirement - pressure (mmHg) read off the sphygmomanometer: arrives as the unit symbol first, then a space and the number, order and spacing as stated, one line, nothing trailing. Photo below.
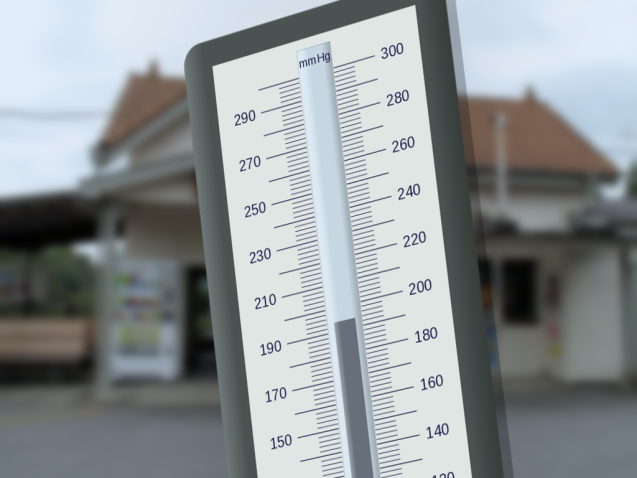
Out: mmHg 194
